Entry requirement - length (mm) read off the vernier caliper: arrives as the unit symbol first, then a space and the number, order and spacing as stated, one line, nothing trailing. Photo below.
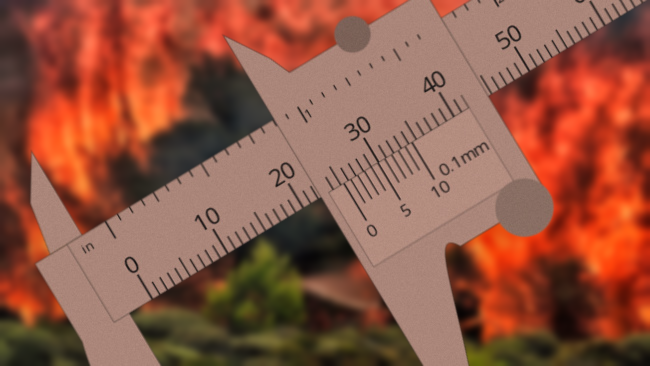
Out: mm 25.4
